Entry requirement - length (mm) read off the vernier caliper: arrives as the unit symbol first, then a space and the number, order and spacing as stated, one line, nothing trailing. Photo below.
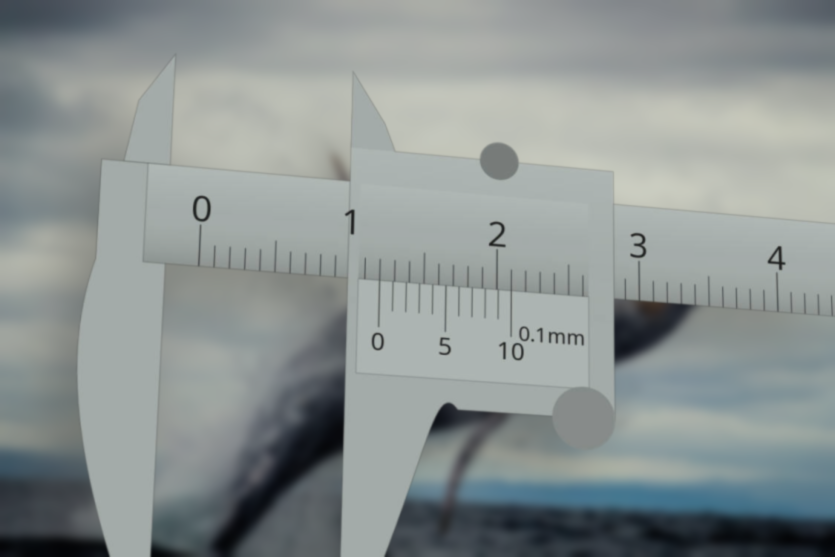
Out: mm 12.0
